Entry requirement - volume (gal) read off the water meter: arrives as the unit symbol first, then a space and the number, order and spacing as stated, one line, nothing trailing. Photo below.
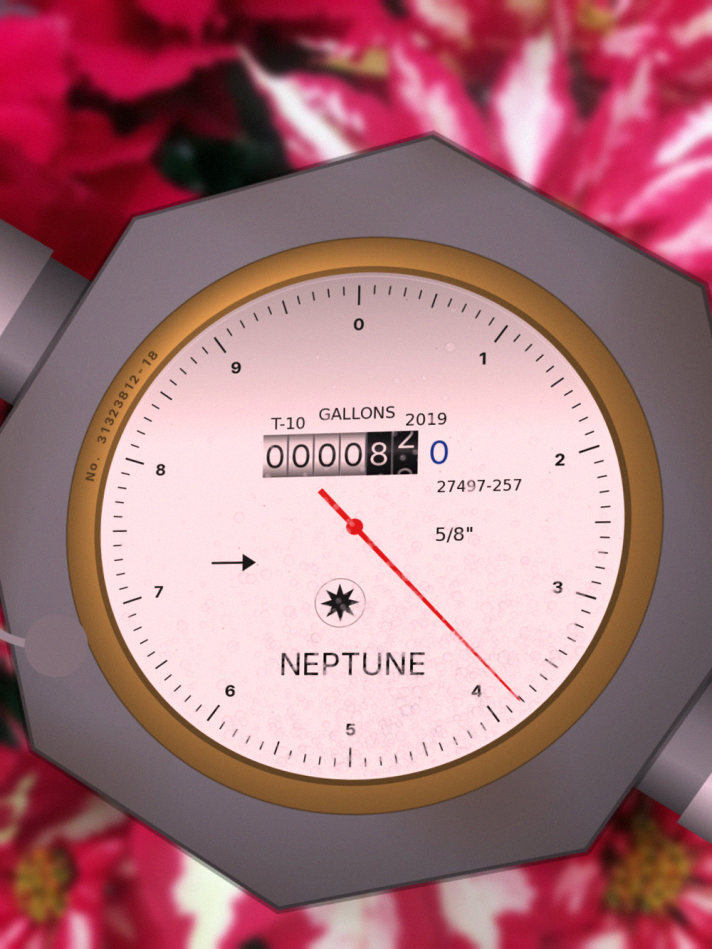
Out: gal 823.8
